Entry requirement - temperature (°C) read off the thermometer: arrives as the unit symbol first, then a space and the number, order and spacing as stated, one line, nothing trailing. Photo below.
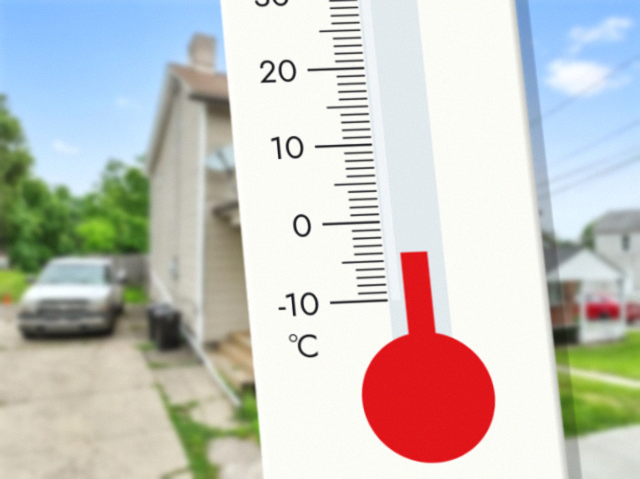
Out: °C -4
